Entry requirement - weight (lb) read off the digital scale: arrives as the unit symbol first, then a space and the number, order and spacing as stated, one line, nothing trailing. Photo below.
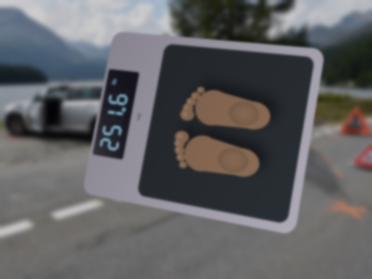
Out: lb 251.6
